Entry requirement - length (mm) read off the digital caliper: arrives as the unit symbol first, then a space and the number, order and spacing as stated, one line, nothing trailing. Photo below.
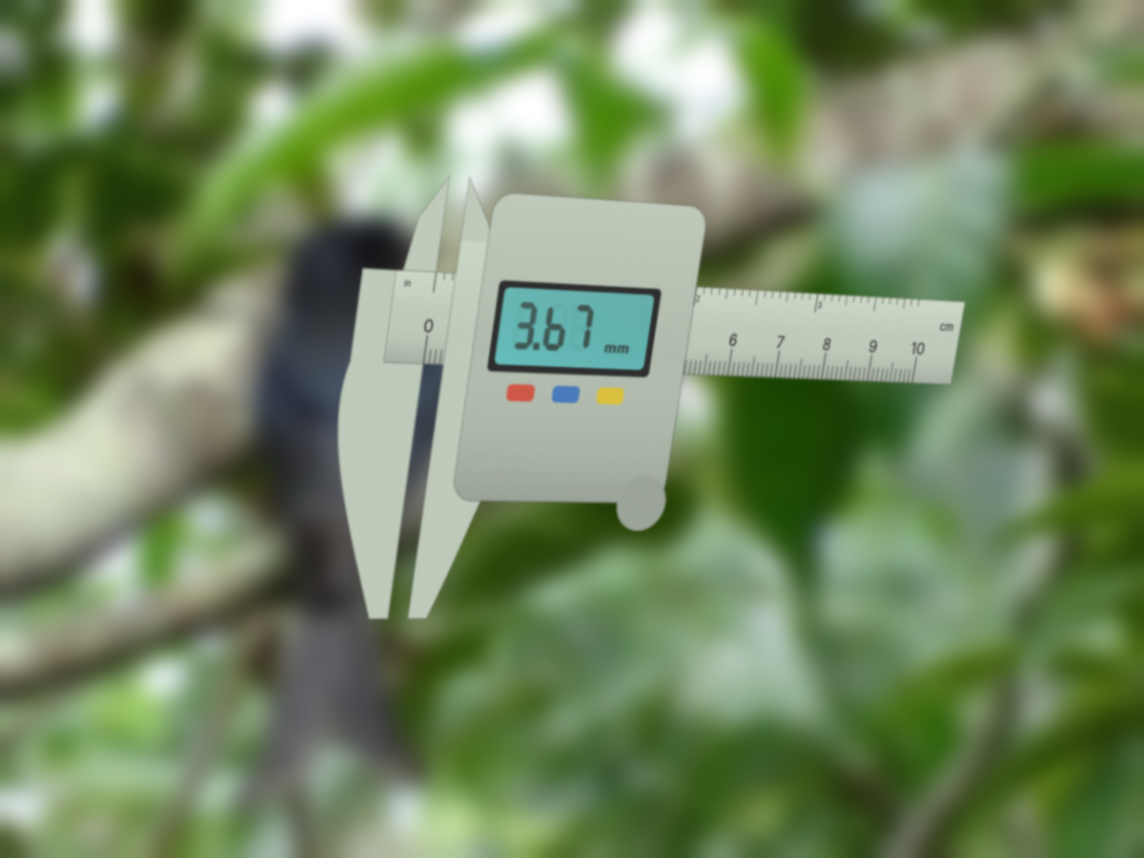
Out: mm 3.67
